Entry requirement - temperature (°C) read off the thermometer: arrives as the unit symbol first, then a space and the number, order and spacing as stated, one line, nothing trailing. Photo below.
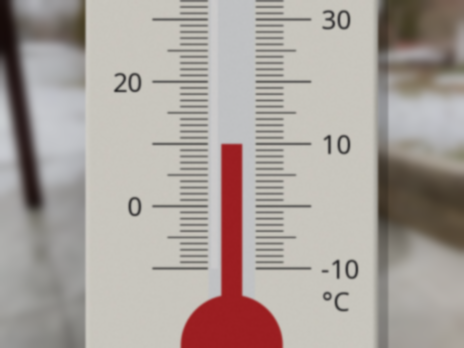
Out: °C 10
